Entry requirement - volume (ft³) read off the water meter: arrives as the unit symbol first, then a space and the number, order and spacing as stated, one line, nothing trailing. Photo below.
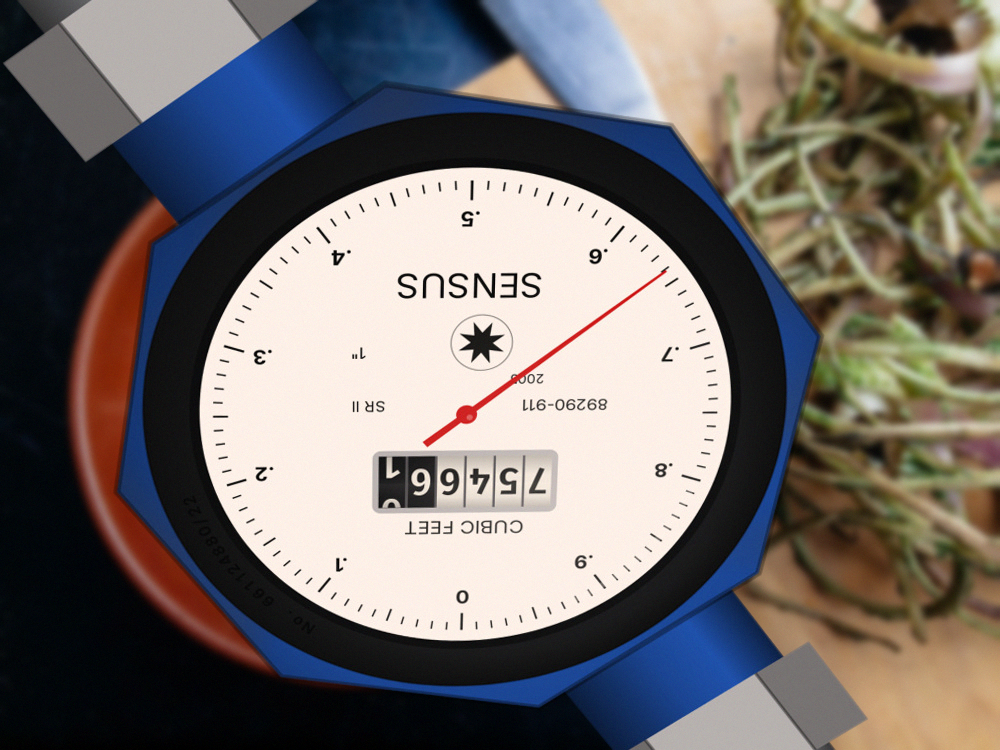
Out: ft³ 754660.64
